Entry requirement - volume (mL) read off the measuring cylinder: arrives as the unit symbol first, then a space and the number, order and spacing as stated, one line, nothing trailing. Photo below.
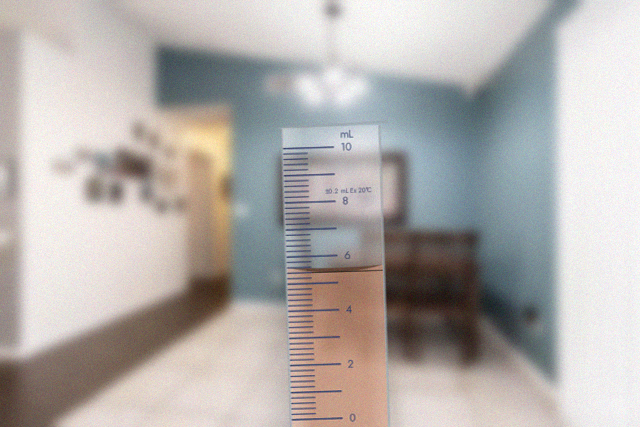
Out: mL 5.4
